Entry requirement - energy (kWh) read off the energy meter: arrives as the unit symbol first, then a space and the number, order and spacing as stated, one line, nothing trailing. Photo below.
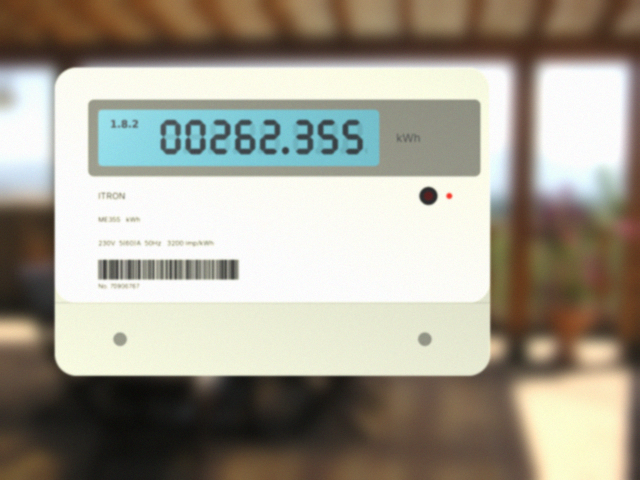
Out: kWh 262.355
